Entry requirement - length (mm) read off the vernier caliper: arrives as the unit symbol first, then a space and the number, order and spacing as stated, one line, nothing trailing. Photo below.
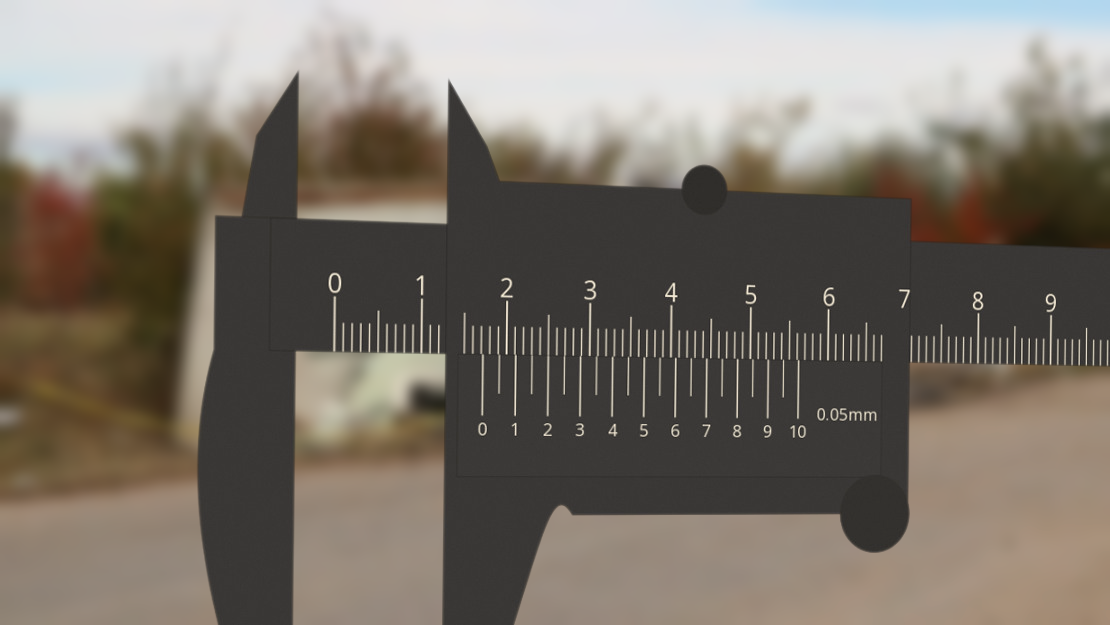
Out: mm 17.2
